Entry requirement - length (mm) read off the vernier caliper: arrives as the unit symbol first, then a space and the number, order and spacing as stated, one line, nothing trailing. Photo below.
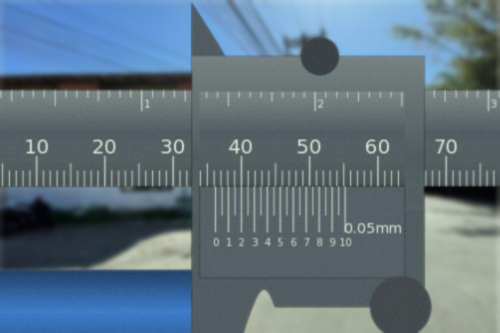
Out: mm 36.2
